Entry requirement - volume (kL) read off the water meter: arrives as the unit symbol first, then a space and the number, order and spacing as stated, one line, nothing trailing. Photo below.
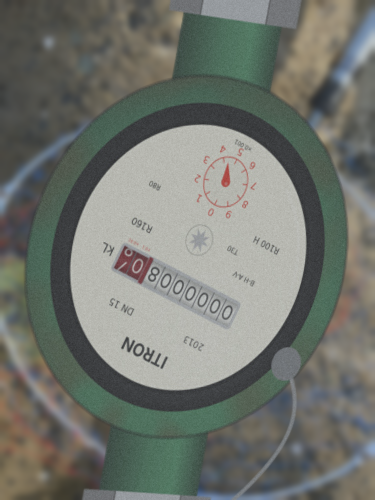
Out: kL 8.074
